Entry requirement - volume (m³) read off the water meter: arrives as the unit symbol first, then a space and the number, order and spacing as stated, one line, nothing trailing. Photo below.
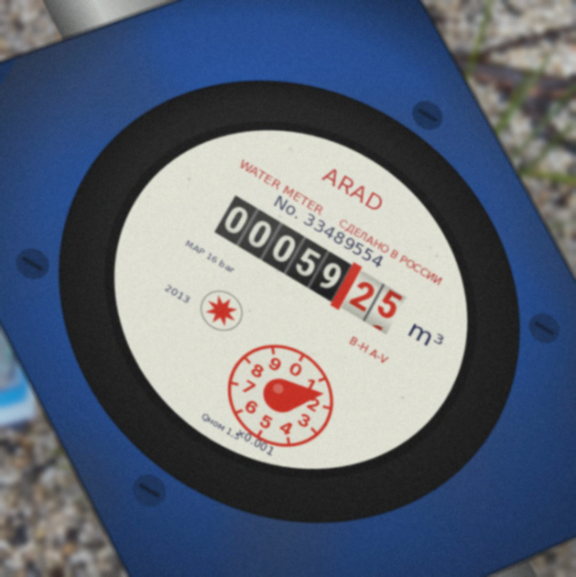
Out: m³ 59.251
